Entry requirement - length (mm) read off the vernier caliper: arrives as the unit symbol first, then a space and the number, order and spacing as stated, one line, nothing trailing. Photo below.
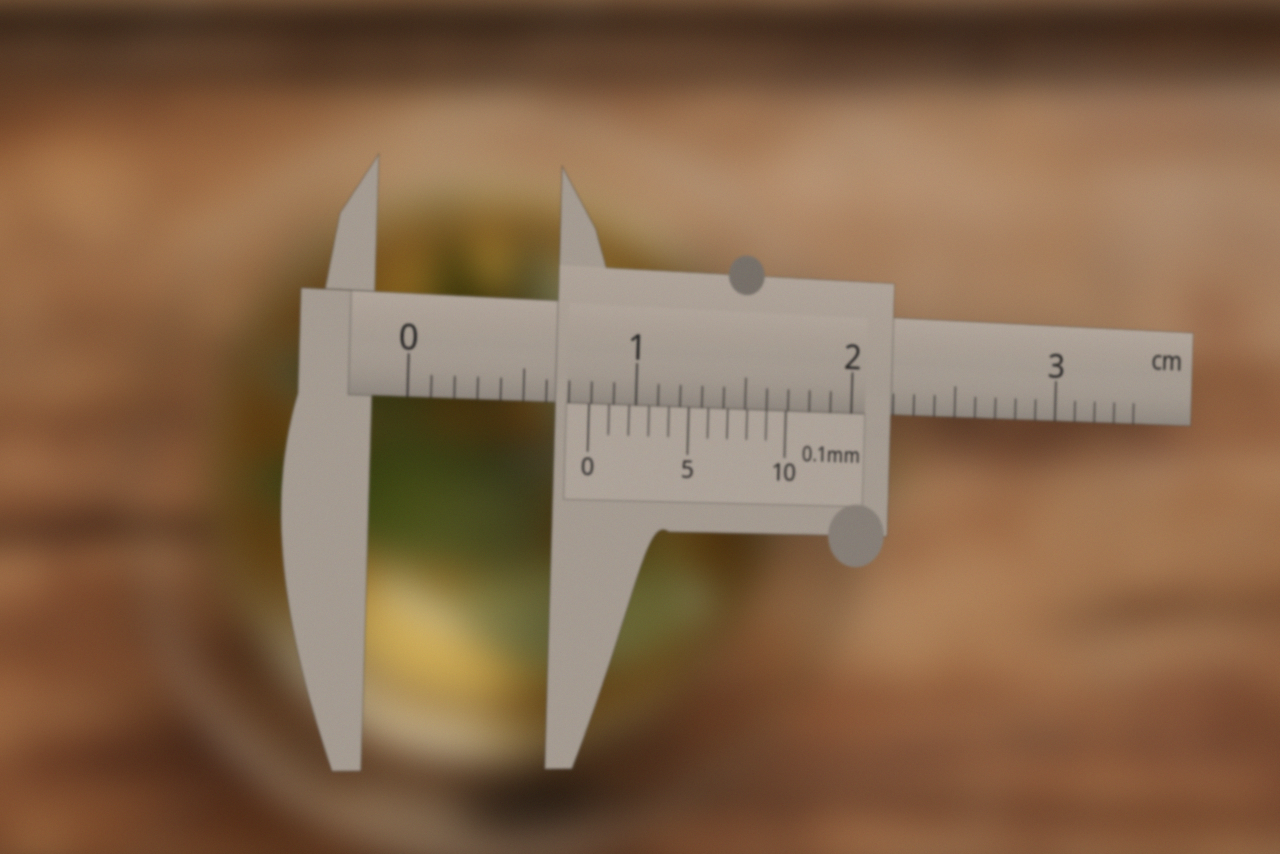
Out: mm 7.9
